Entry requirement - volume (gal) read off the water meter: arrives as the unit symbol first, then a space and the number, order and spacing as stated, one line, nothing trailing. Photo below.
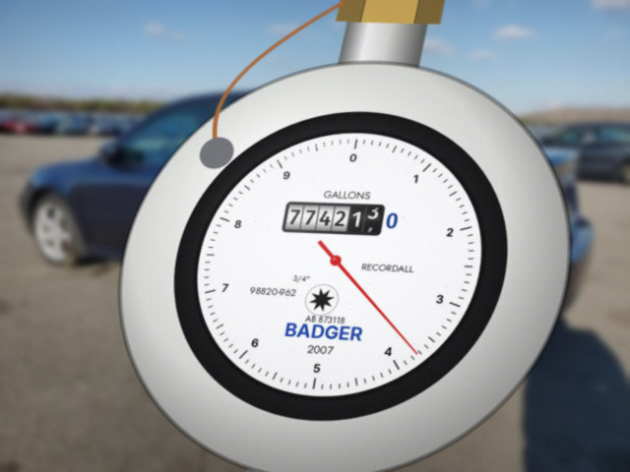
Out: gal 7742133.7
